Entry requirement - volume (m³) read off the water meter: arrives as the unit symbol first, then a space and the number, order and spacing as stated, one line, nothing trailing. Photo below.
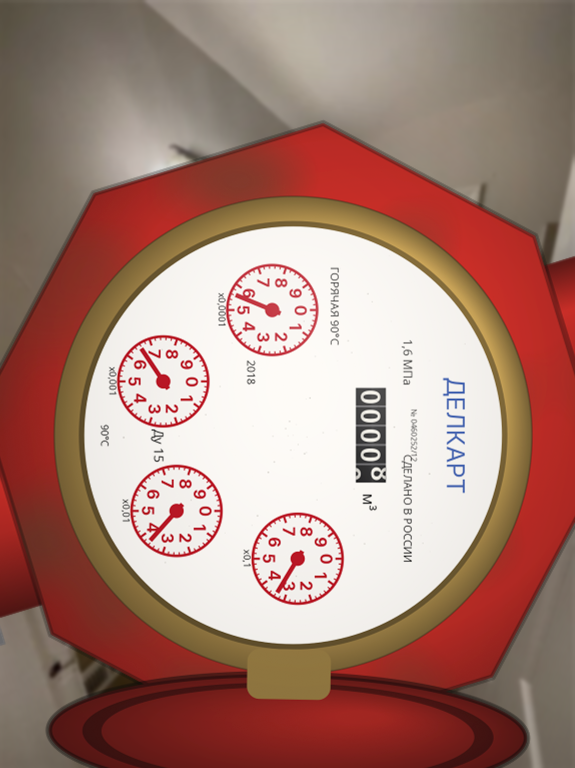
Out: m³ 8.3365
